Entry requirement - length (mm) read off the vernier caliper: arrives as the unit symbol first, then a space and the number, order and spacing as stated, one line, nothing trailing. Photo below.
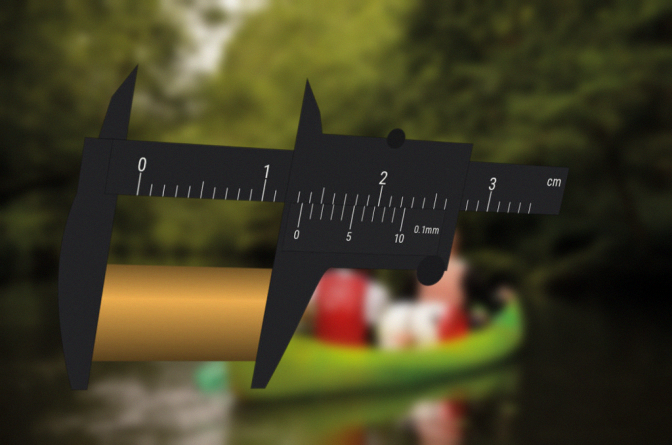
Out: mm 13.4
